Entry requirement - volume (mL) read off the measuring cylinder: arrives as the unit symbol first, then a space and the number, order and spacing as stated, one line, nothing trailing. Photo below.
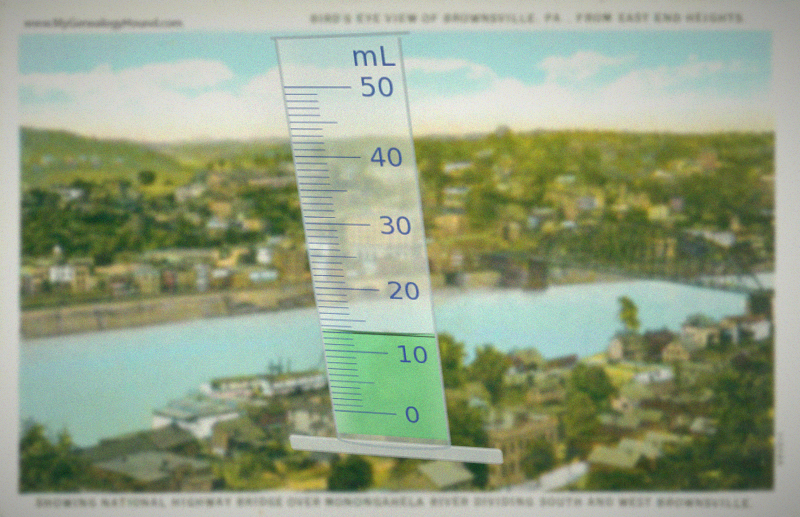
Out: mL 13
